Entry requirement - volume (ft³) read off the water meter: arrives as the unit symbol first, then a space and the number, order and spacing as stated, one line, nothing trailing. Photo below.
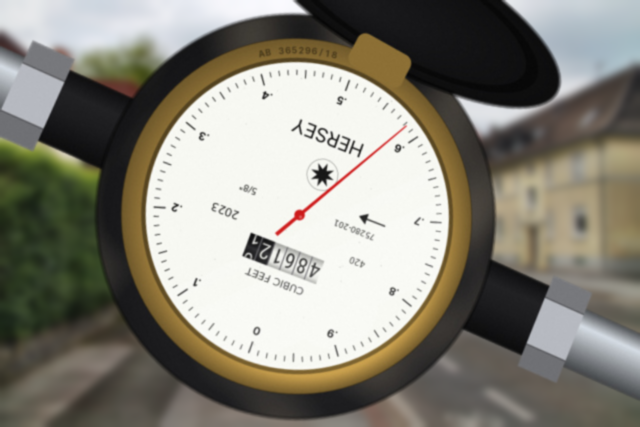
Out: ft³ 486120.58
